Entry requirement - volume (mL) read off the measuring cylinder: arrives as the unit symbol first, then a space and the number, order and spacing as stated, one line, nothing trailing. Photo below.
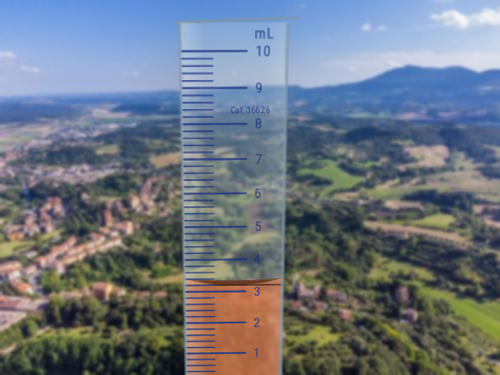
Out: mL 3.2
